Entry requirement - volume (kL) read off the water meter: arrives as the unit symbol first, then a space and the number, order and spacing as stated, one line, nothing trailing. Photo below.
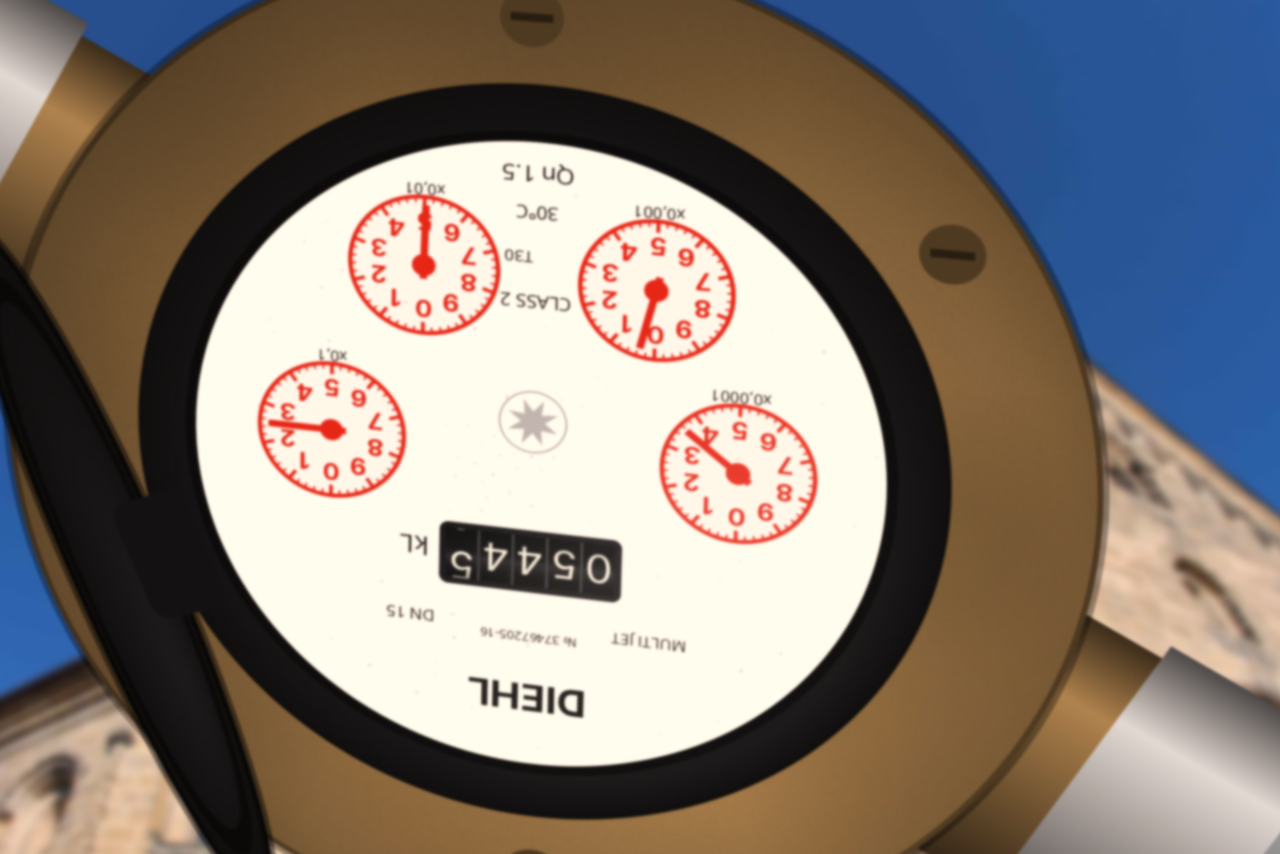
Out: kL 5445.2503
